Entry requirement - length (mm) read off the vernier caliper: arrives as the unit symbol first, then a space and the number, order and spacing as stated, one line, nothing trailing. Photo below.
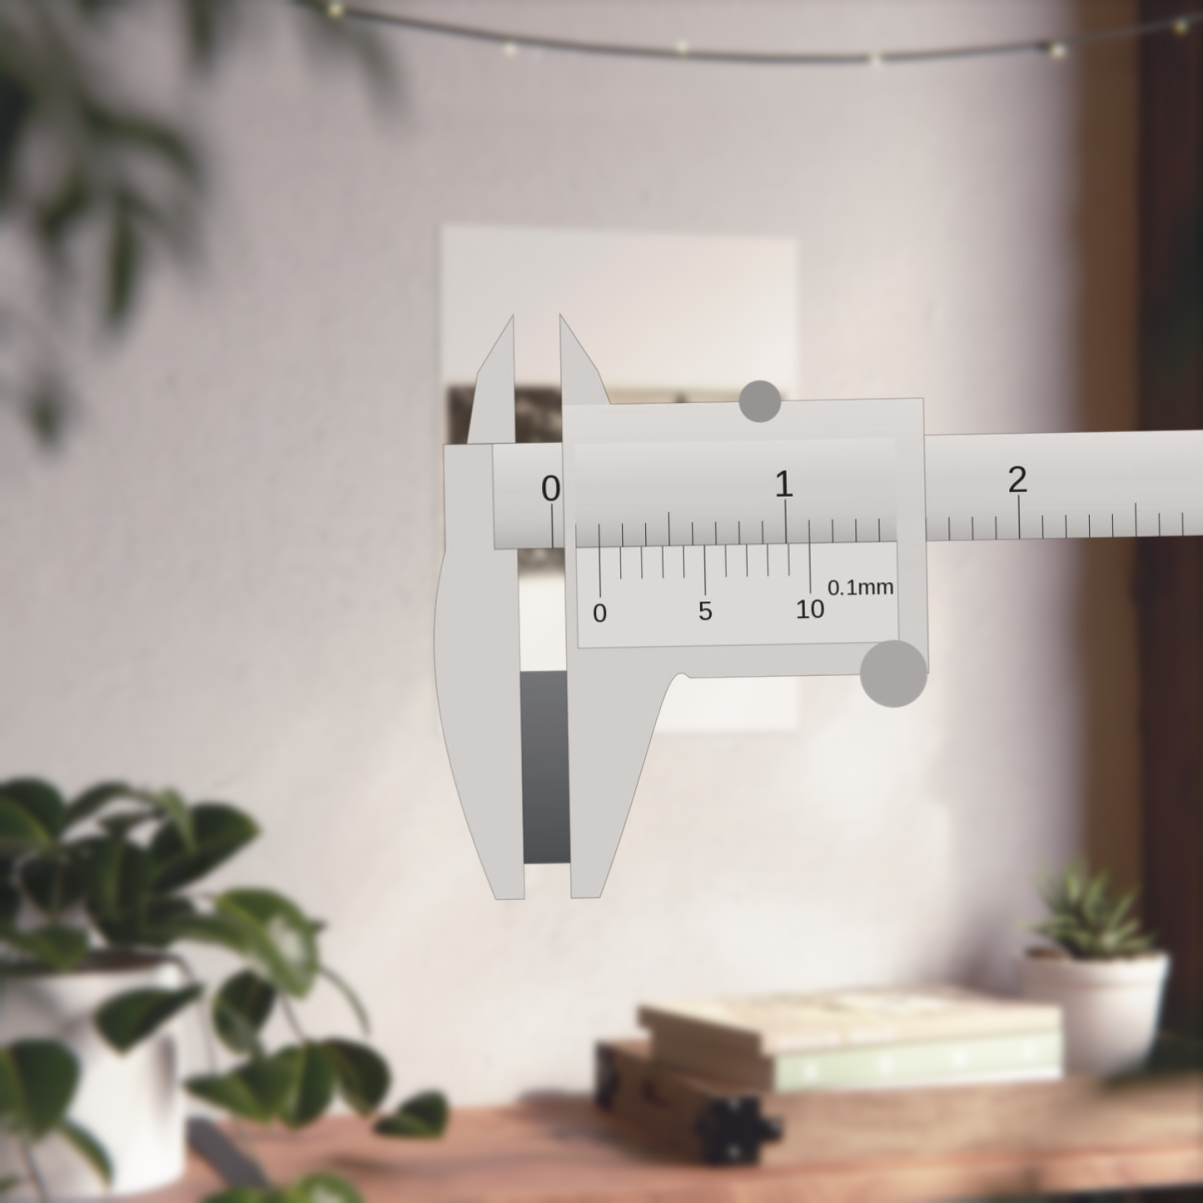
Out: mm 2.0
